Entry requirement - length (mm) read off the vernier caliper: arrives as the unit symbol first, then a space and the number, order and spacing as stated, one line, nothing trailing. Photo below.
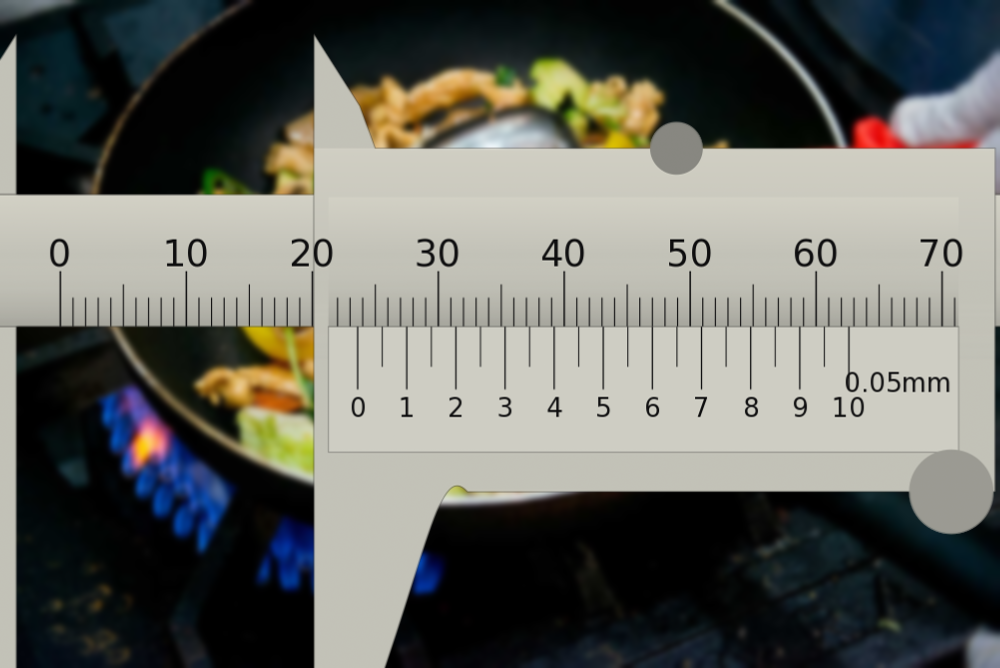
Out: mm 23.6
